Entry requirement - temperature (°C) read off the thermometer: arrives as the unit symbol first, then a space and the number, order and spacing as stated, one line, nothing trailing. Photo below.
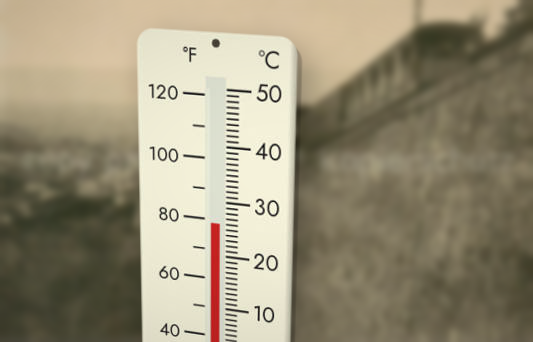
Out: °C 26
